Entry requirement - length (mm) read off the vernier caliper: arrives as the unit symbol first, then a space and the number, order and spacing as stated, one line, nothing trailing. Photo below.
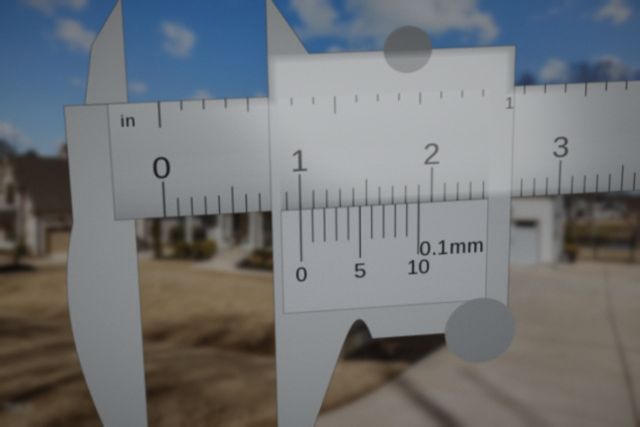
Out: mm 10.0
